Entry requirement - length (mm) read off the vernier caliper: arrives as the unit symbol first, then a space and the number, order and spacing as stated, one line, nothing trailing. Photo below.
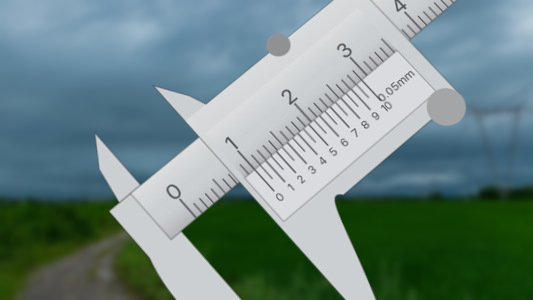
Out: mm 10.0
